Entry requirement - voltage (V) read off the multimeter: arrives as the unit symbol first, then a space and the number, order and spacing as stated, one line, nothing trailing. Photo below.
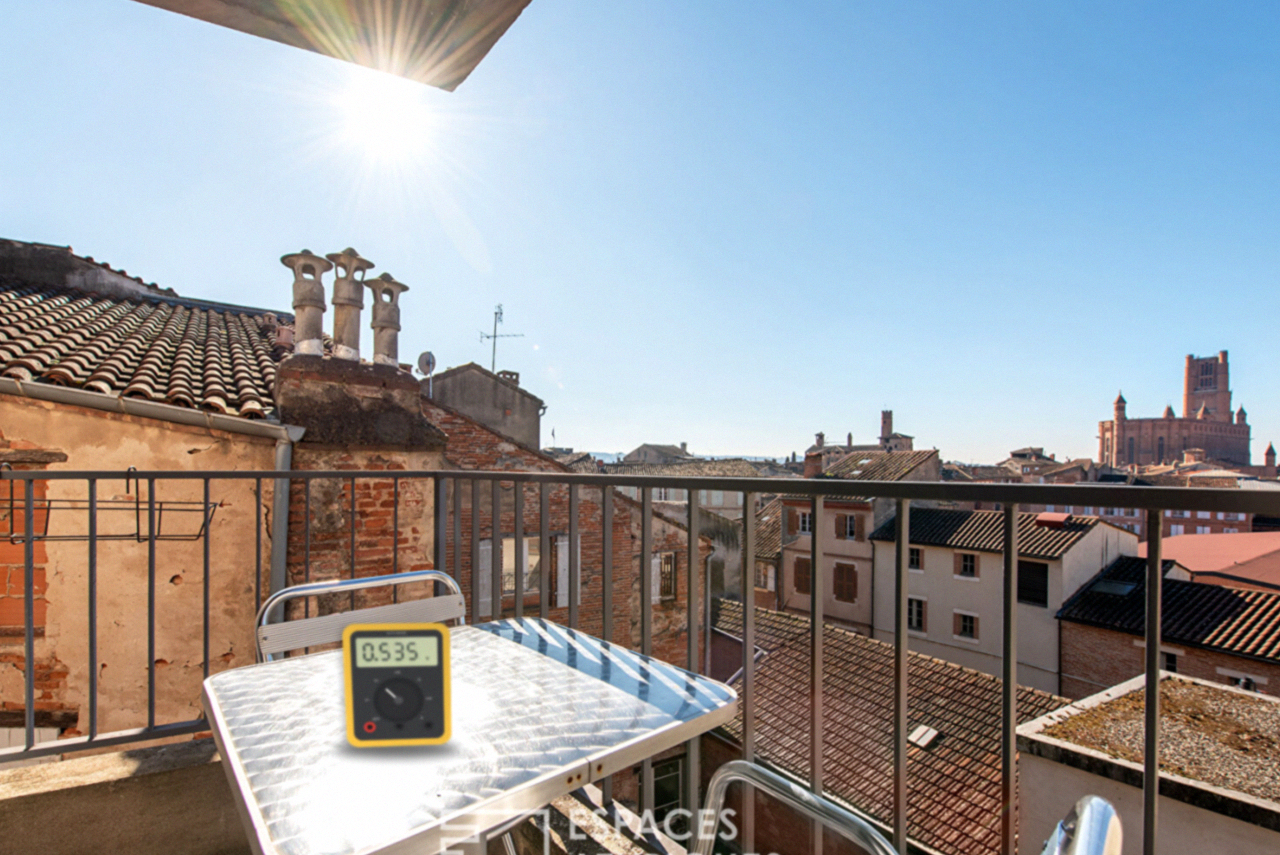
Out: V 0.535
